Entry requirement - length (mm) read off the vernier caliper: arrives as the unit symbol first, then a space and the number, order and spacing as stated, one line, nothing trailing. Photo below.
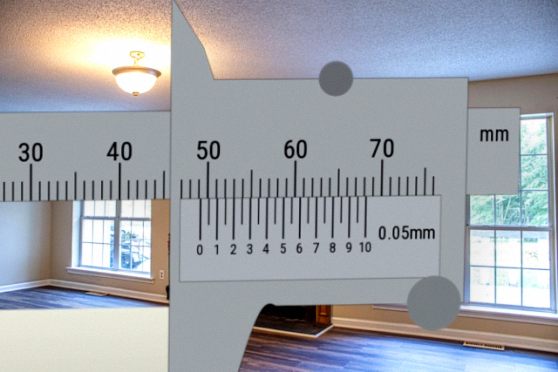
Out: mm 49.2
